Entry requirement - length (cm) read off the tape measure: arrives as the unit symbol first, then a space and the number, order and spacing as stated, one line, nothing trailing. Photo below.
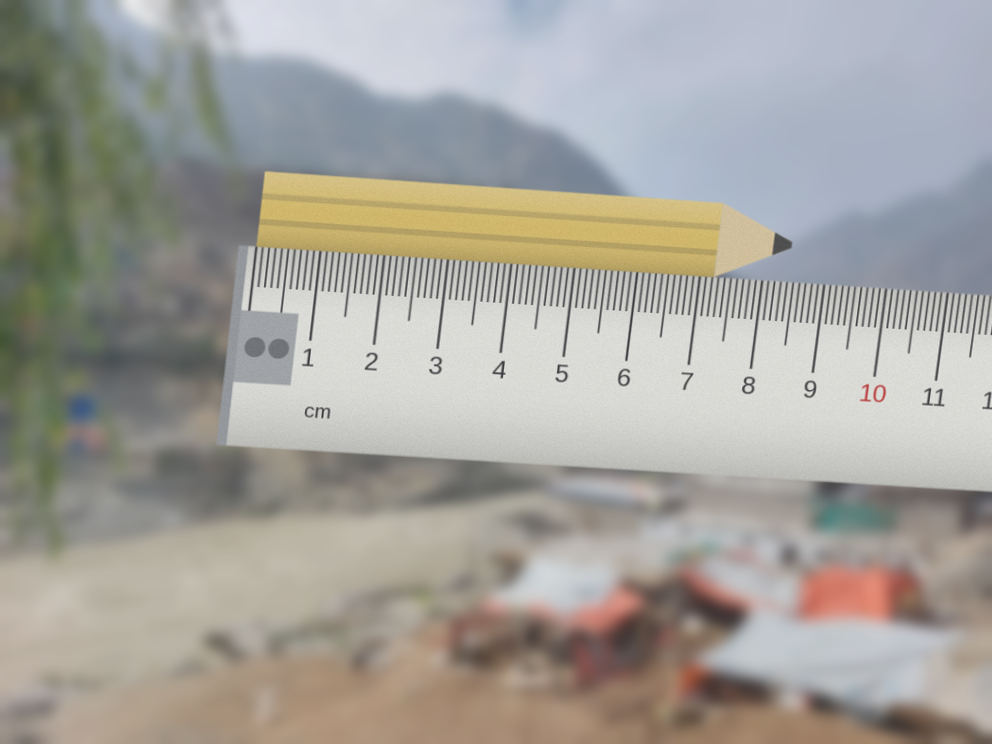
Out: cm 8.4
